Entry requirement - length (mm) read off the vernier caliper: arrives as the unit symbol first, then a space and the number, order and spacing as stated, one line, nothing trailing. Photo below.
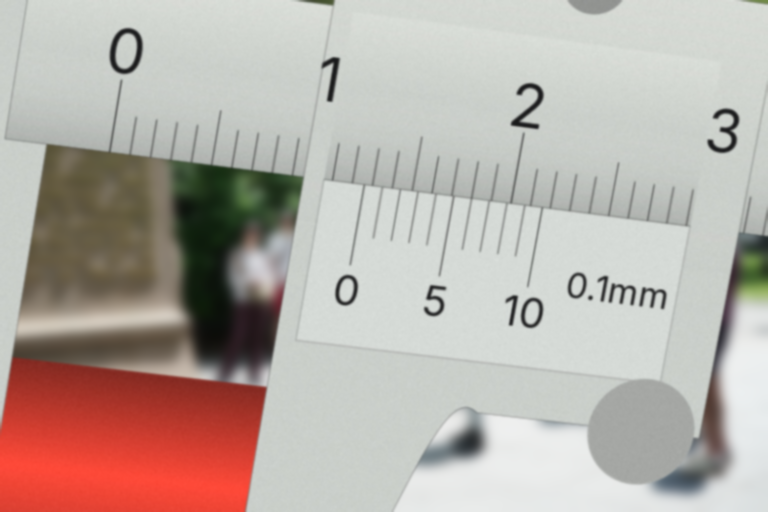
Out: mm 12.6
